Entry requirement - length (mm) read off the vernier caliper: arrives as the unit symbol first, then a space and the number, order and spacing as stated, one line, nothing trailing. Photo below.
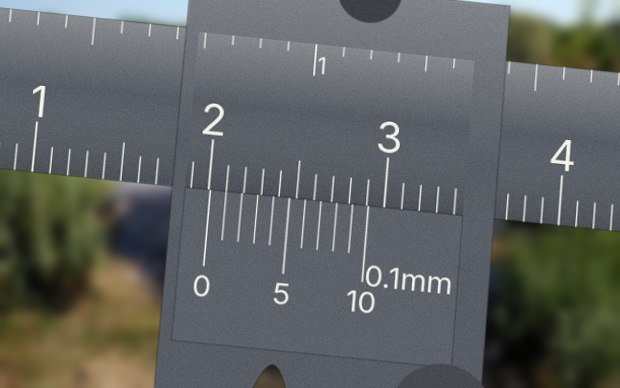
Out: mm 20.1
